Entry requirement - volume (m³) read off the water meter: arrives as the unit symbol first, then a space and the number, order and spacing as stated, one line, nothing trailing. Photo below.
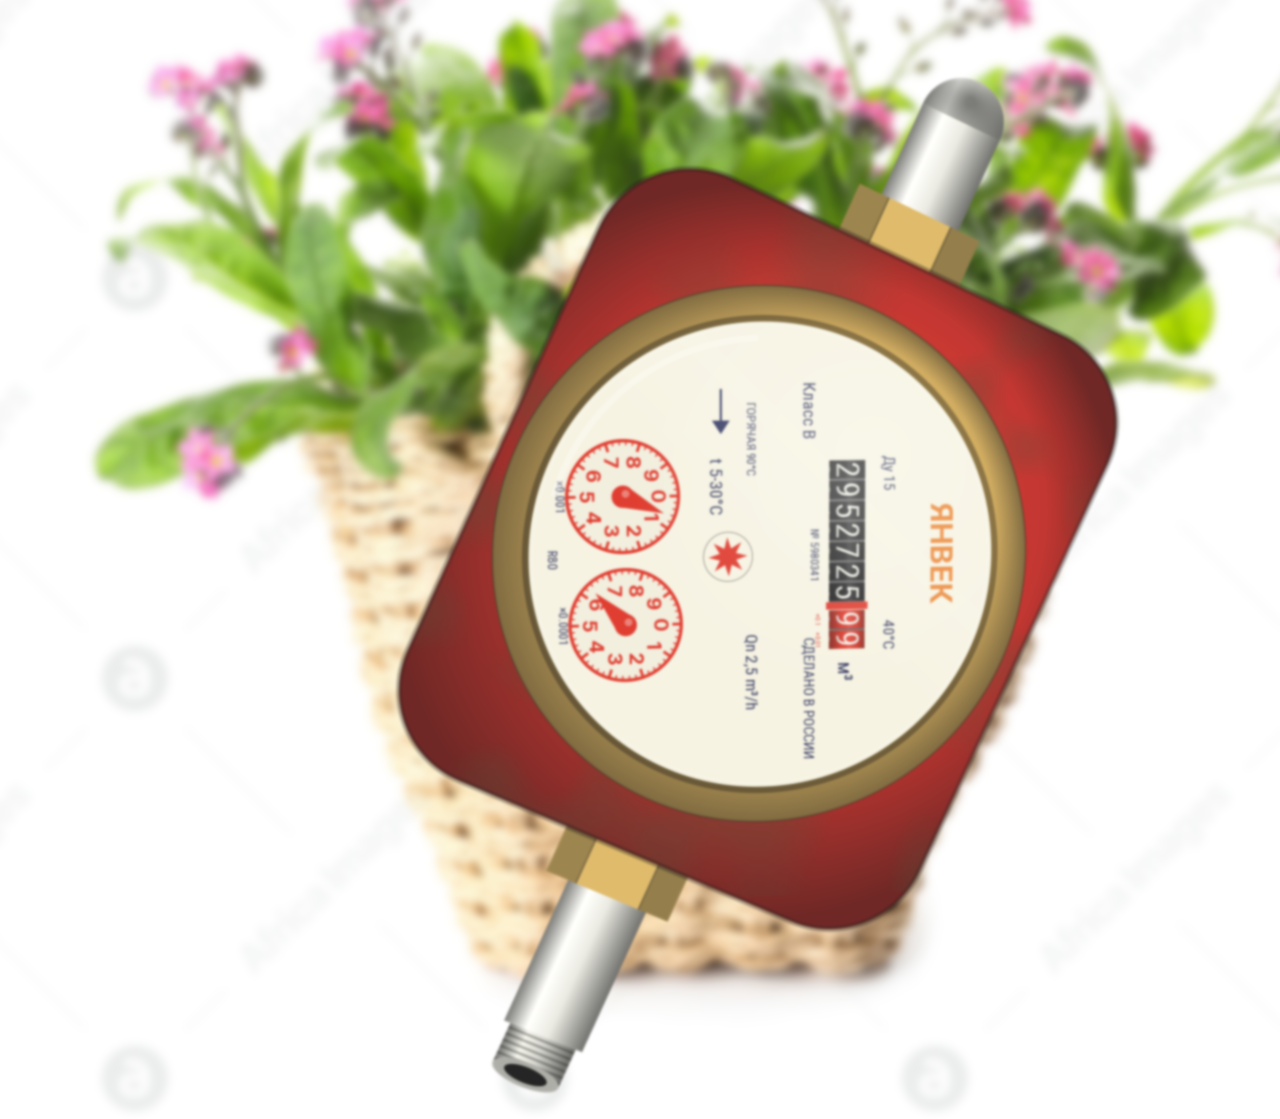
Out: m³ 2952725.9906
